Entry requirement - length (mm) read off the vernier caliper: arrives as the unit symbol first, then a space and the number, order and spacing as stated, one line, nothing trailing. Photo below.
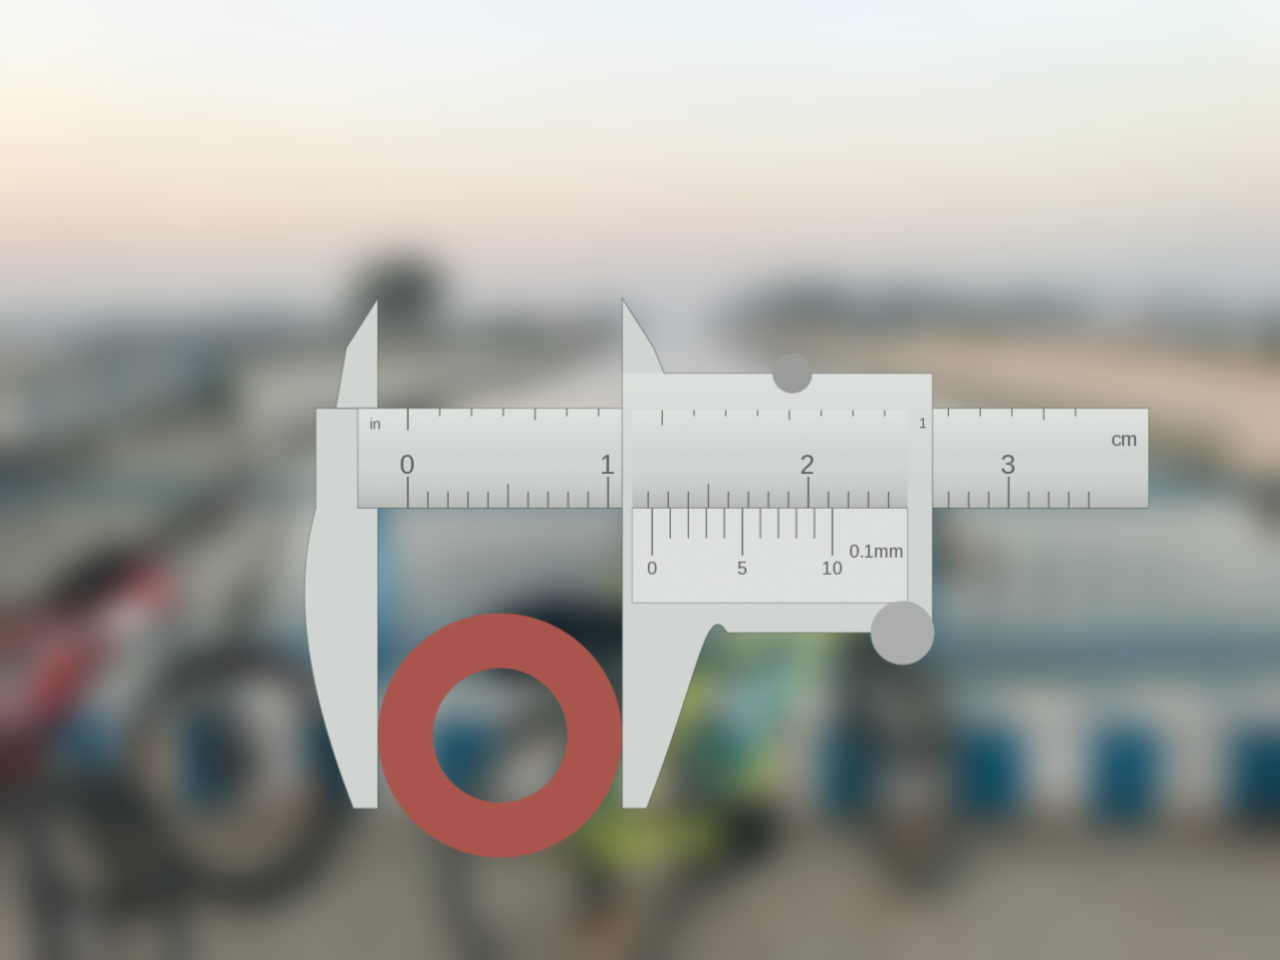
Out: mm 12.2
